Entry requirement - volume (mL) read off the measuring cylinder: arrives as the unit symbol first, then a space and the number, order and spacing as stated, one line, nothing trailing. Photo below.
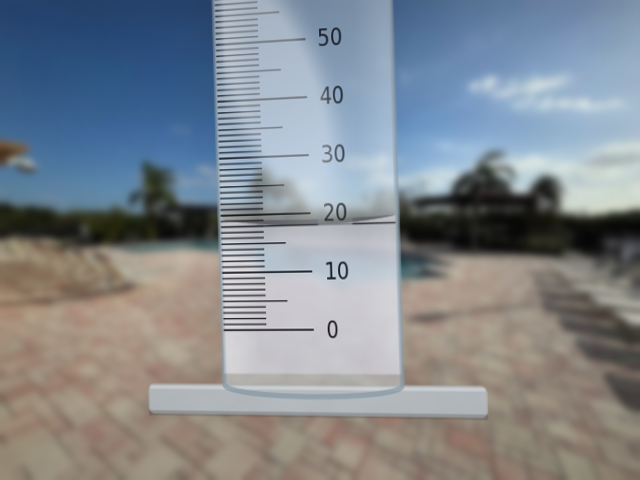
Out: mL 18
